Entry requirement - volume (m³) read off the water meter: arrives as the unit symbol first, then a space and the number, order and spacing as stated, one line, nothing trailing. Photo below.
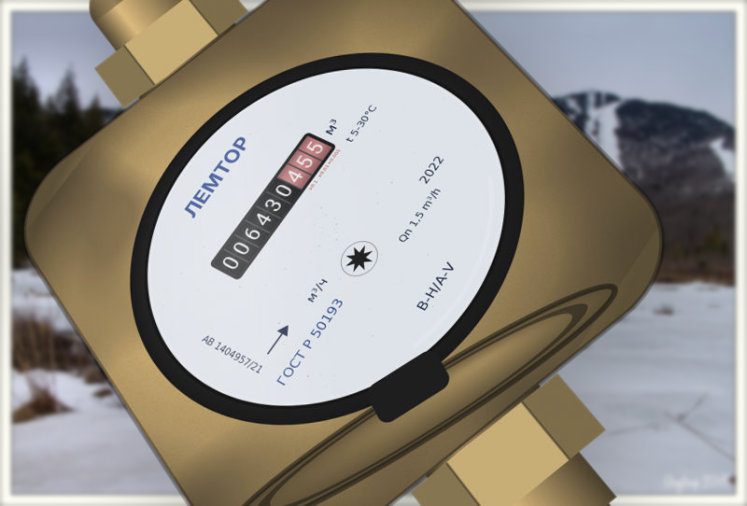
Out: m³ 6430.455
